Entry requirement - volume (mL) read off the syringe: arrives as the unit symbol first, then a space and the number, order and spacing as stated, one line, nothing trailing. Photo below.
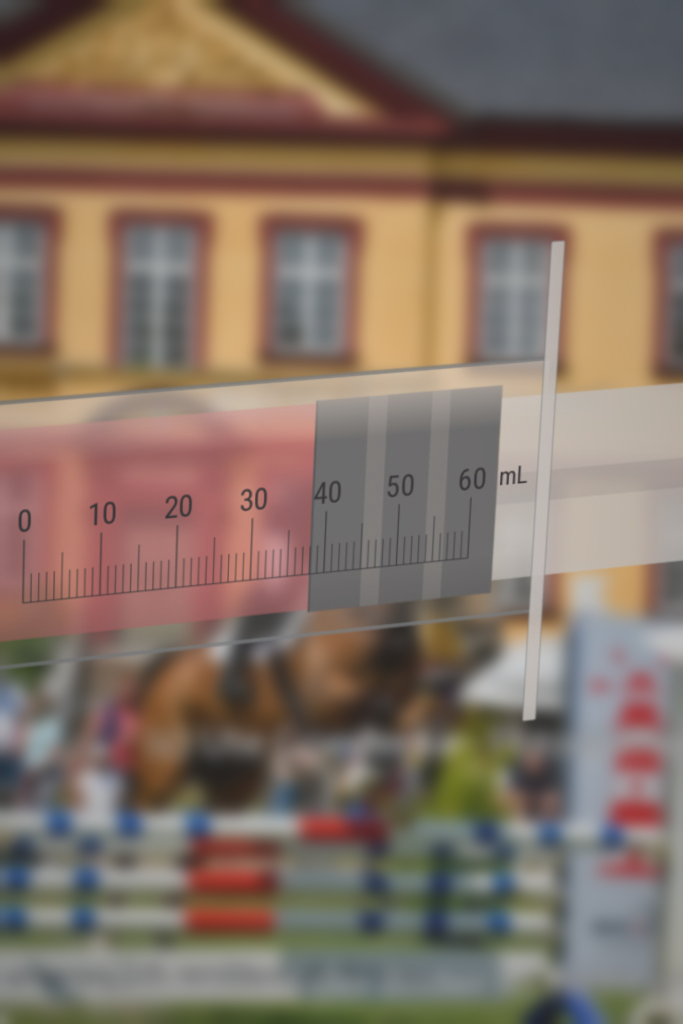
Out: mL 38
